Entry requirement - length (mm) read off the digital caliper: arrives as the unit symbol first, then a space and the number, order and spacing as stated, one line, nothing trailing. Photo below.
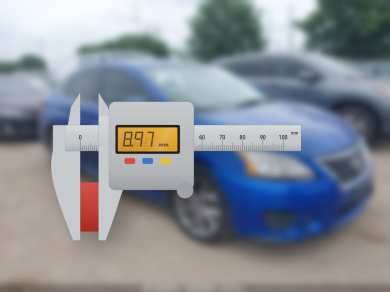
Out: mm 8.97
